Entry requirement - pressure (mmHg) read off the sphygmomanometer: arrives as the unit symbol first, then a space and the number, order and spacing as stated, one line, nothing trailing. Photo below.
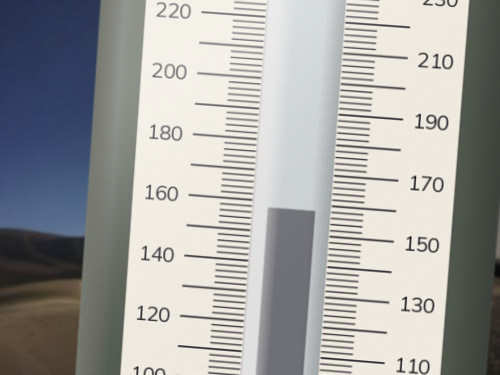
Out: mmHg 158
